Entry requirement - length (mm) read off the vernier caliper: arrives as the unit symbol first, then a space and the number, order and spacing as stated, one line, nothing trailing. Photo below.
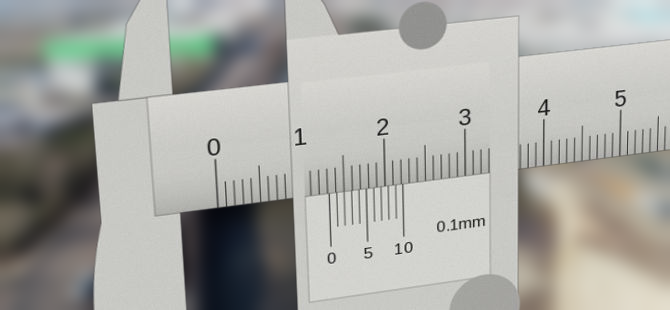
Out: mm 13.2
